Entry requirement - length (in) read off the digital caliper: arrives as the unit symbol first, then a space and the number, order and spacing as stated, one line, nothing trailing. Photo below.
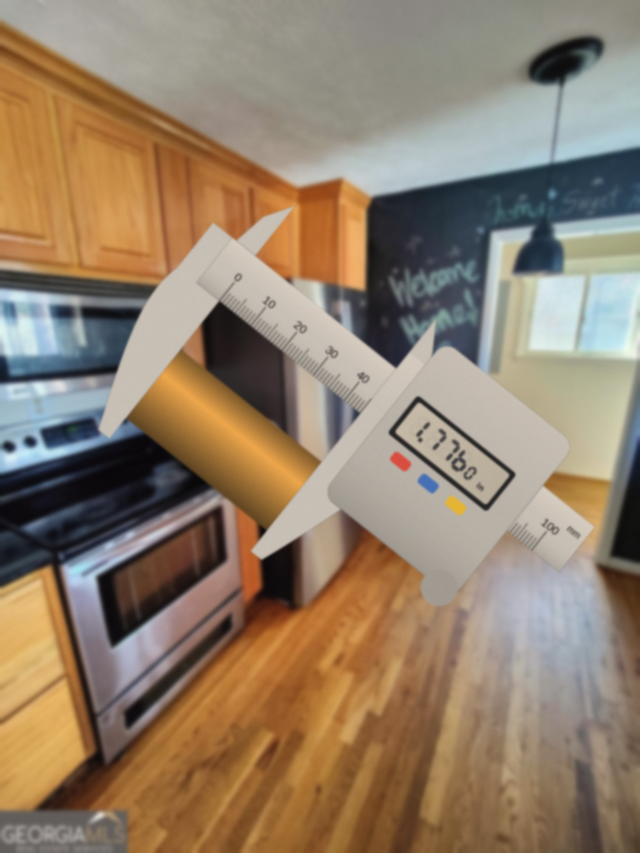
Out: in 1.7760
